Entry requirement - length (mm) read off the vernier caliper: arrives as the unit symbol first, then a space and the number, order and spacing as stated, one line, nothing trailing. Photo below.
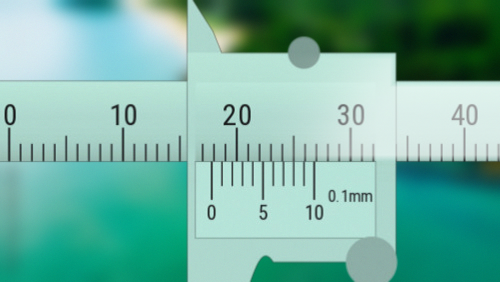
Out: mm 17.8
